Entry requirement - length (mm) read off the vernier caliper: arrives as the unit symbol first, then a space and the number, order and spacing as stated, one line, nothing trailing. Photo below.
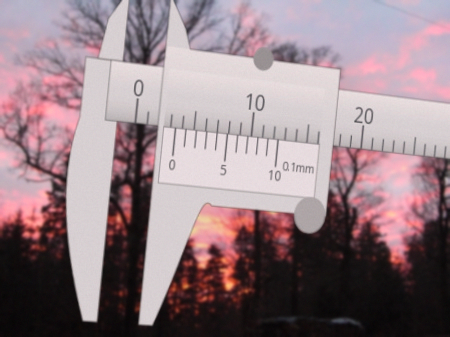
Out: mm 3.4
